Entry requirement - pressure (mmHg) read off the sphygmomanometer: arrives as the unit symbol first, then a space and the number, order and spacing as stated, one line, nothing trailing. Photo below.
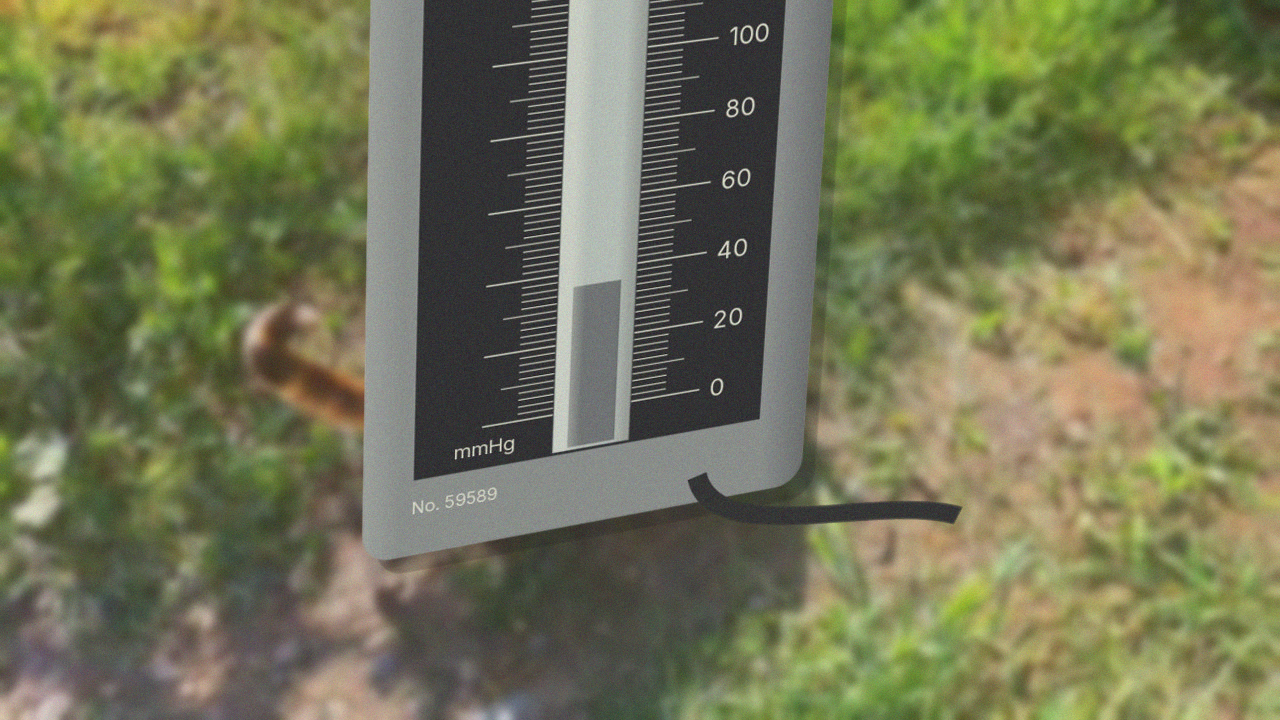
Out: mmHg 36
